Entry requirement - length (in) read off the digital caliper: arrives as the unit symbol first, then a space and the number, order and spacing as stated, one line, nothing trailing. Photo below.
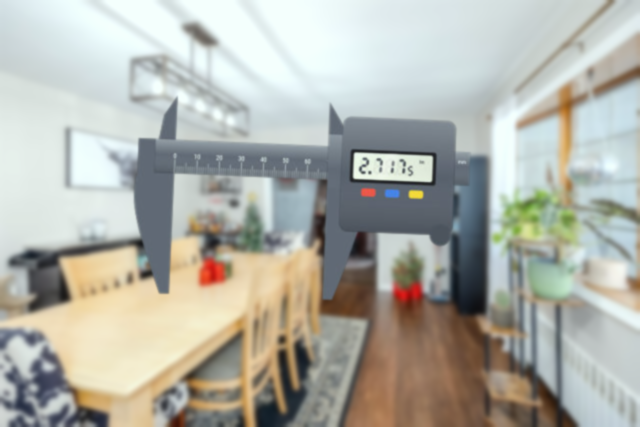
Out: in 2.7175
